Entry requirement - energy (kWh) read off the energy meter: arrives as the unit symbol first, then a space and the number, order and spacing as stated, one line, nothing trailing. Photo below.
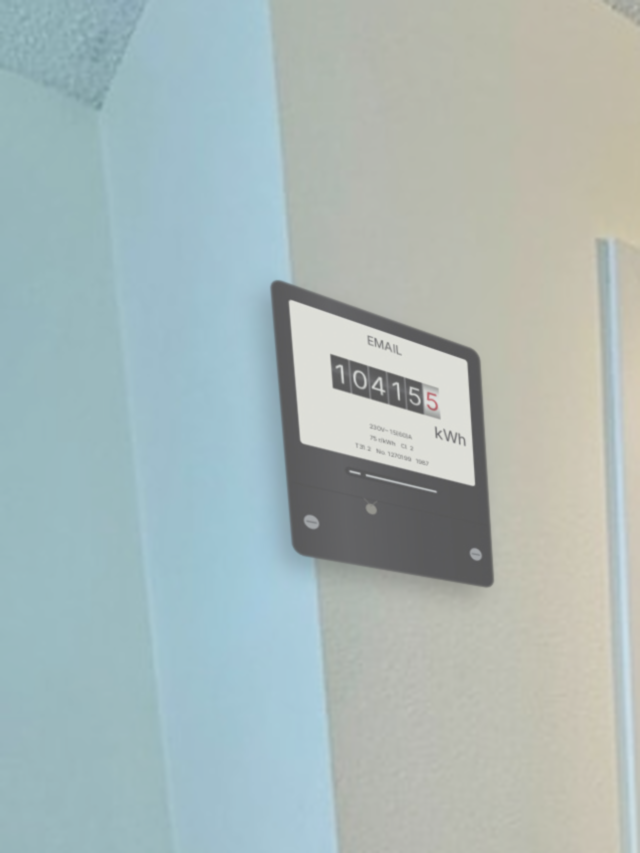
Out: kWh 10415.5
